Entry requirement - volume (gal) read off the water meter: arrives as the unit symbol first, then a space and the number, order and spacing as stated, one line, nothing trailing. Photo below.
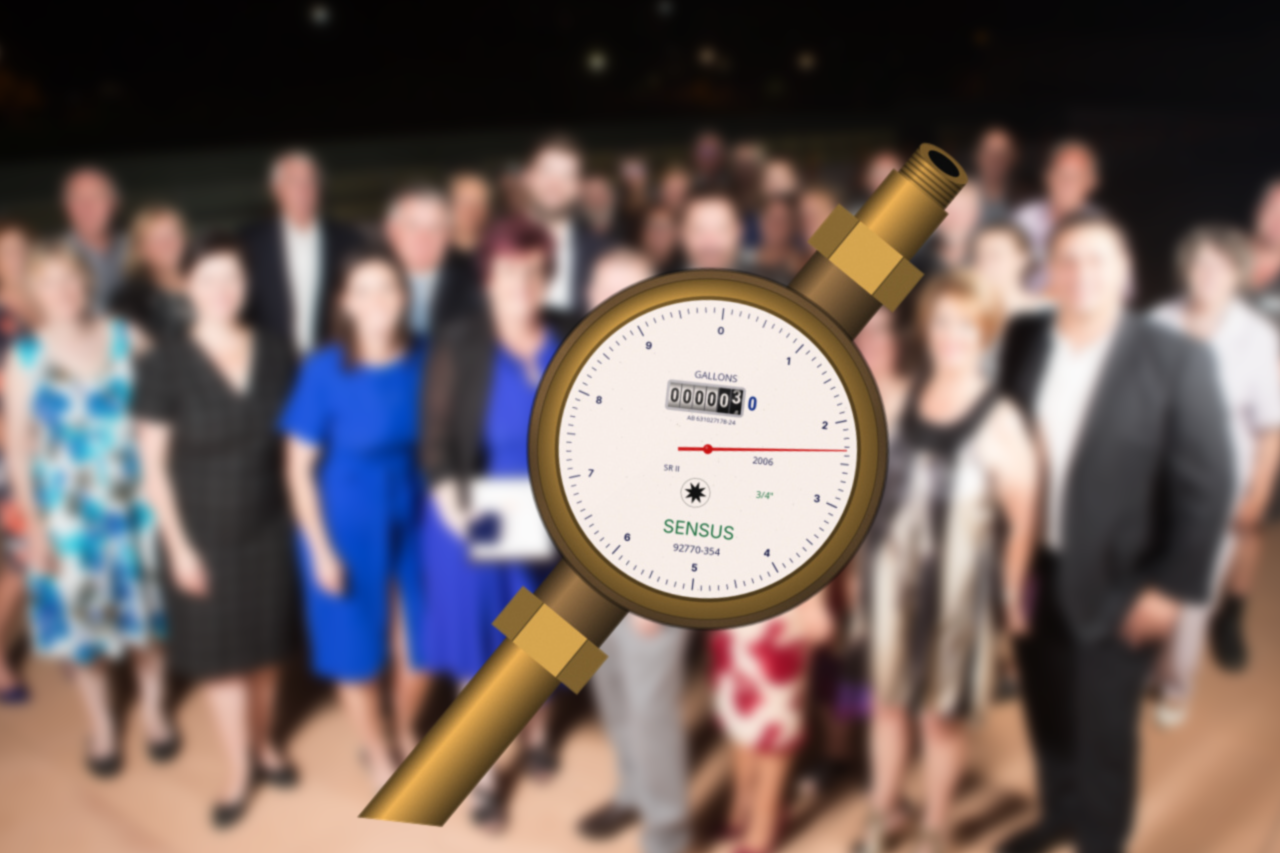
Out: gal 32.3
